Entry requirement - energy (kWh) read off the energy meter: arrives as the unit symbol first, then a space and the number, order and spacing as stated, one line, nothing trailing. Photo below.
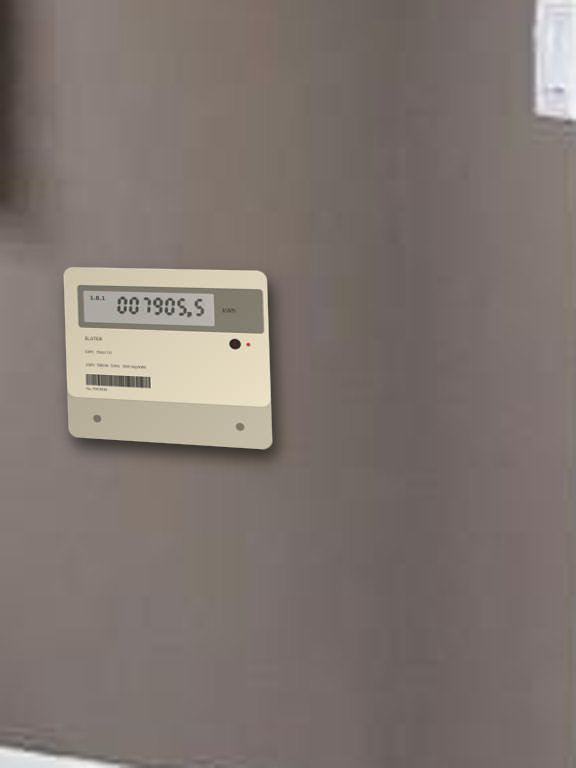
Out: kWh 7905.5
